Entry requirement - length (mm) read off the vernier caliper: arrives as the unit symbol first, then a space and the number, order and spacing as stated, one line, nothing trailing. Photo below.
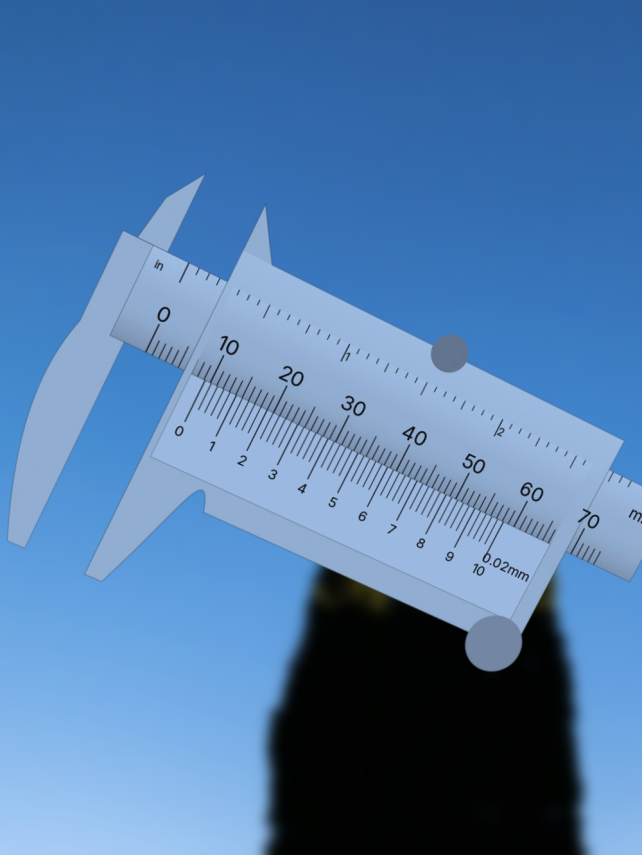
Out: mm 9.2
